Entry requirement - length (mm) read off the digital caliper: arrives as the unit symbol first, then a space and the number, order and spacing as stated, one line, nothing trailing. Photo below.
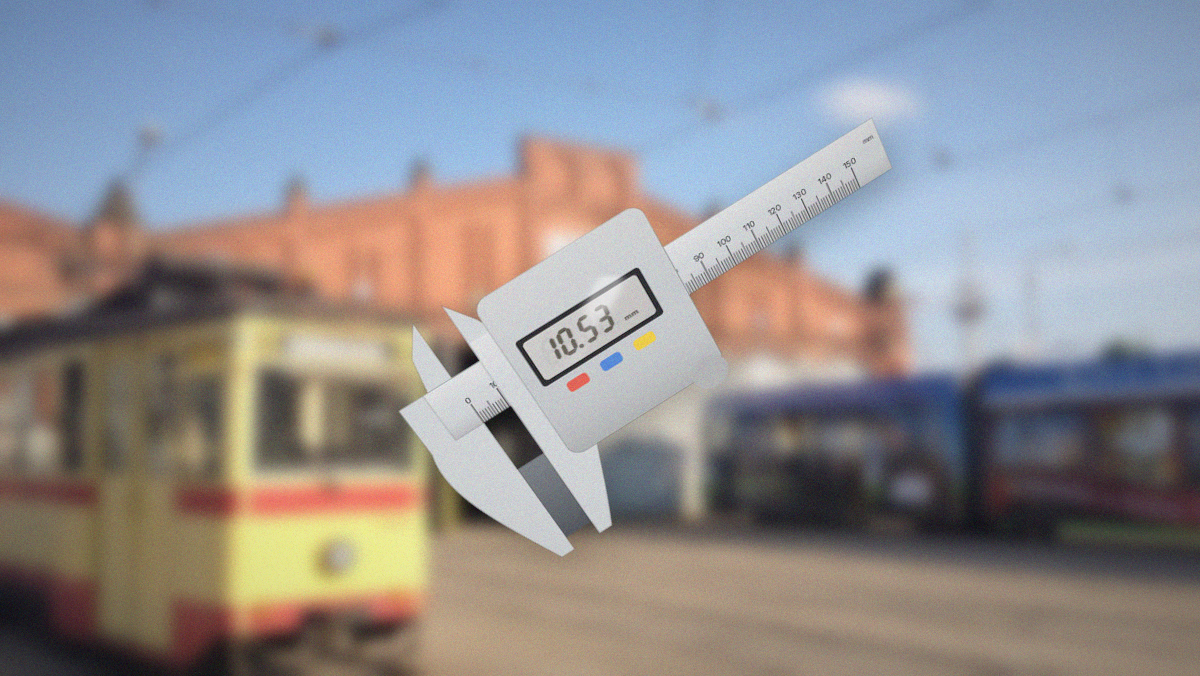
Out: mm 10.53
